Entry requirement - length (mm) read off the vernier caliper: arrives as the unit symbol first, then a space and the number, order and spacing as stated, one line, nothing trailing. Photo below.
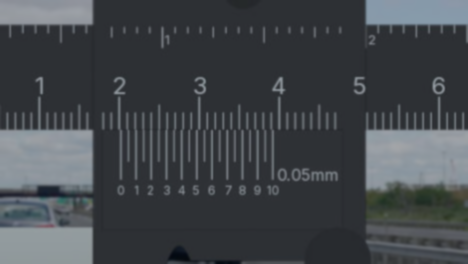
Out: mm 20.2
